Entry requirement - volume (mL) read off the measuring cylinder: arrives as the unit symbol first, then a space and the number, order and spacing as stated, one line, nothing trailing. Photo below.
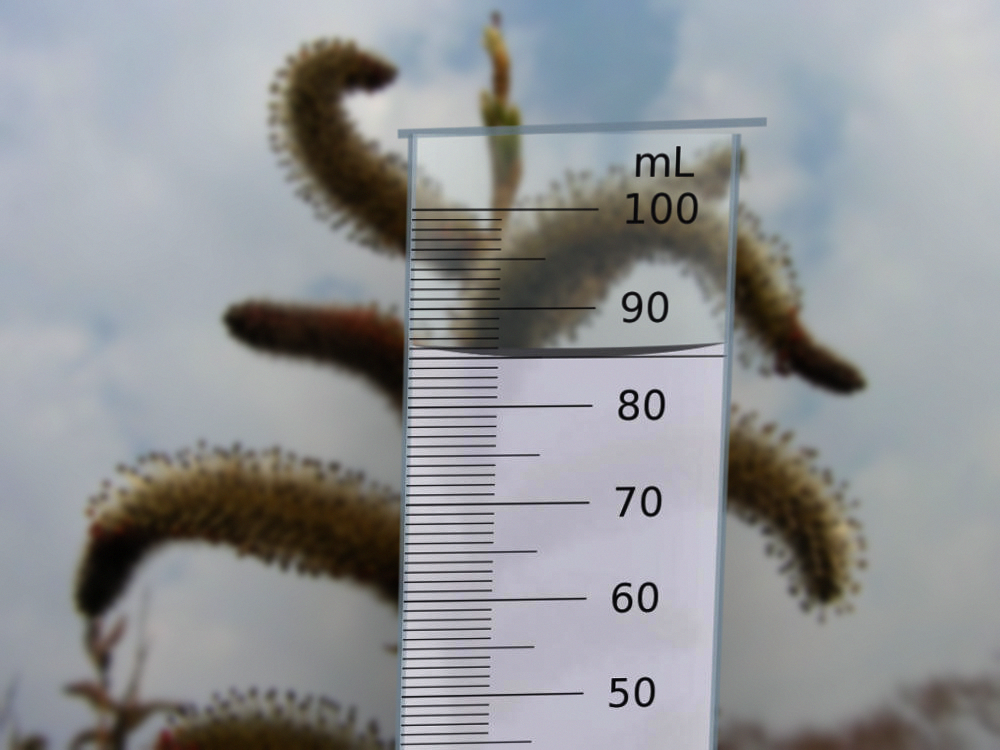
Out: mL 85
